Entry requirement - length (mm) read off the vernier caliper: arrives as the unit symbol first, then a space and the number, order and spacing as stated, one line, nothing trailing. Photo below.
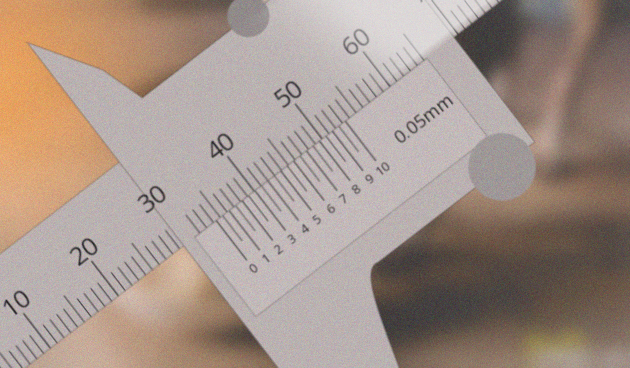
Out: mm 34.4
